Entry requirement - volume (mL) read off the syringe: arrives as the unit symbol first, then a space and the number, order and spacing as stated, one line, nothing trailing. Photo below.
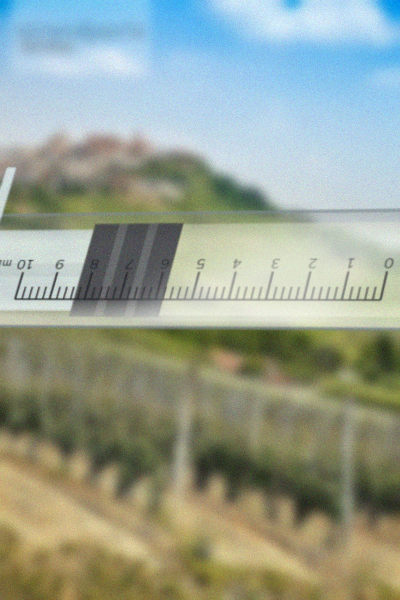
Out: mL 5.8
